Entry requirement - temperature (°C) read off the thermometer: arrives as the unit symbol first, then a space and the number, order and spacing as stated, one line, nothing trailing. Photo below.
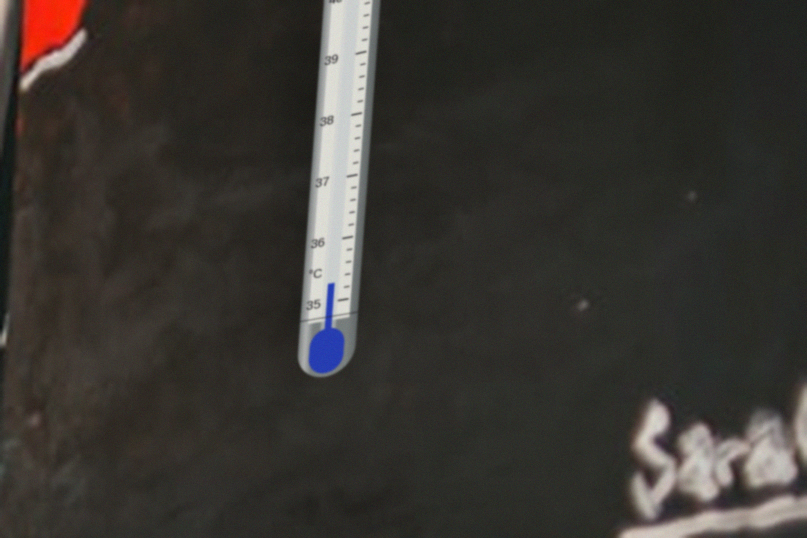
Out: °C 35.3
